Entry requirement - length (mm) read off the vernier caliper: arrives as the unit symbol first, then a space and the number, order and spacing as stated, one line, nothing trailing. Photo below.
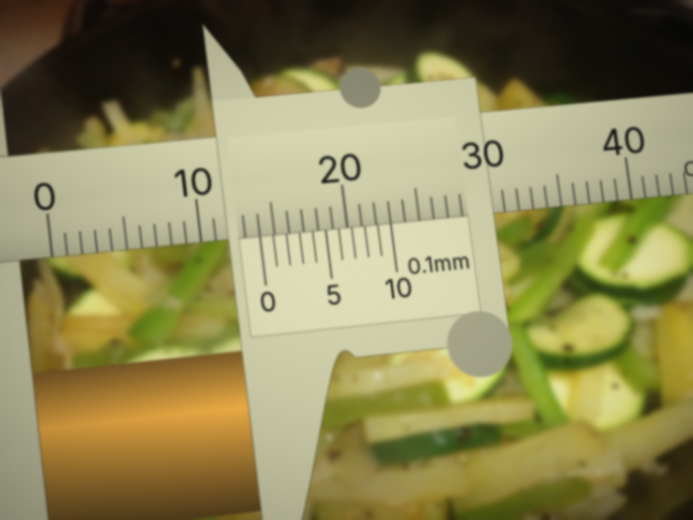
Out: mm 14.0
